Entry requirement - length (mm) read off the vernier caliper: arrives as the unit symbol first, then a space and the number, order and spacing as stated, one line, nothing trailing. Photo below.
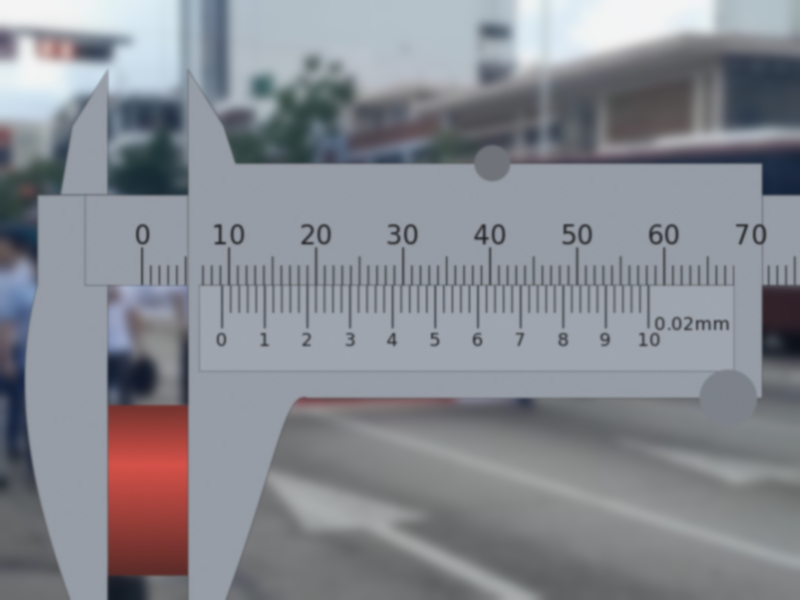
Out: mm 9.2
